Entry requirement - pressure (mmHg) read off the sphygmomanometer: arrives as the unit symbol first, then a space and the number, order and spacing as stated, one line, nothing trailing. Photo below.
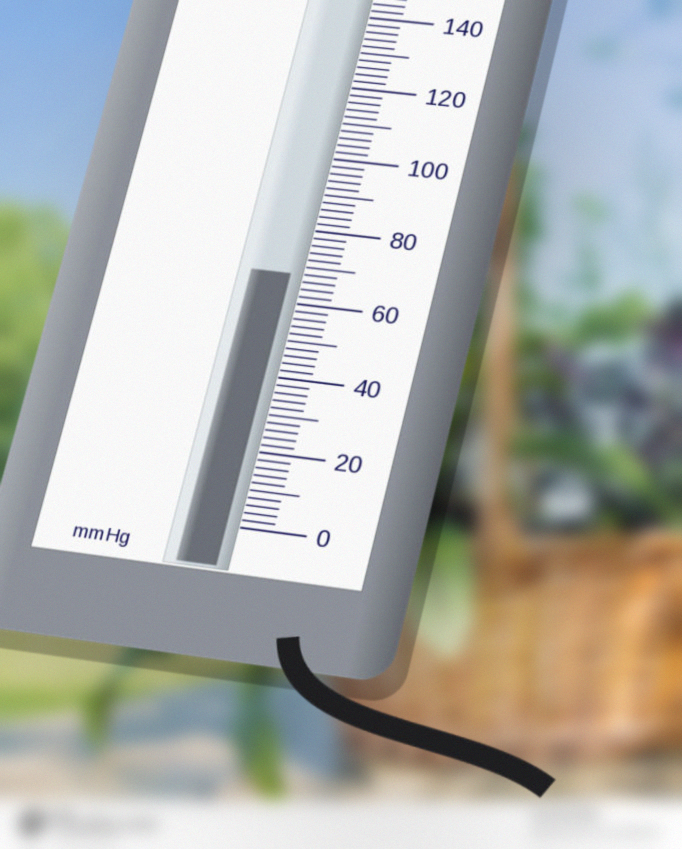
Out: mmHg 68
